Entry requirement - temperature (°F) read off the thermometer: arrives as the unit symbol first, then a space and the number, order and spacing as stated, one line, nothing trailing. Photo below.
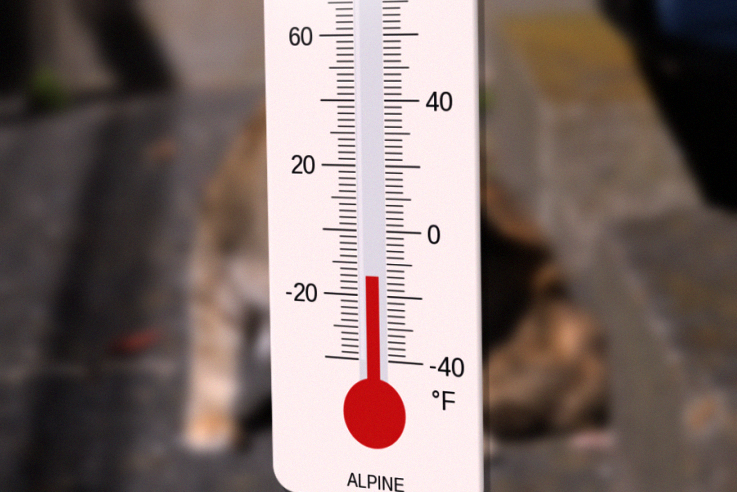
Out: °F -14
